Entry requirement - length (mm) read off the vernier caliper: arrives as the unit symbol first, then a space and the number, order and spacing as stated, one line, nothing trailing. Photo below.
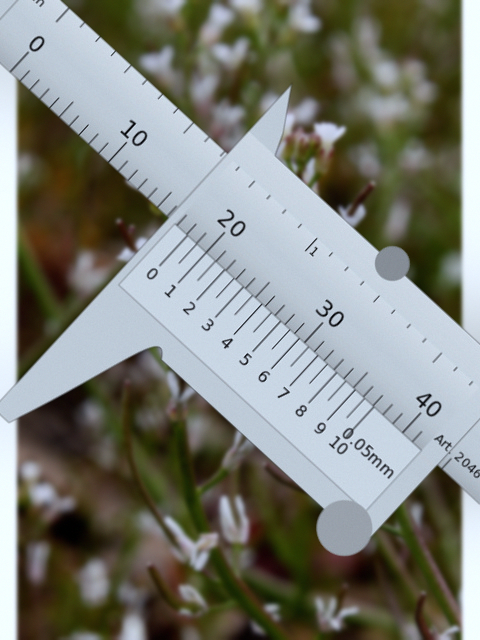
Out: mm 18.1
